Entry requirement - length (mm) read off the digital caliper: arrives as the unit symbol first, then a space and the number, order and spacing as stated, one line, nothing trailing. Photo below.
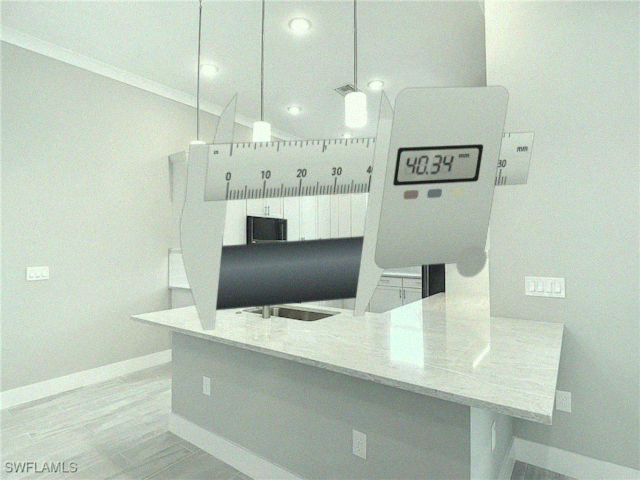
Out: mm 40.34
